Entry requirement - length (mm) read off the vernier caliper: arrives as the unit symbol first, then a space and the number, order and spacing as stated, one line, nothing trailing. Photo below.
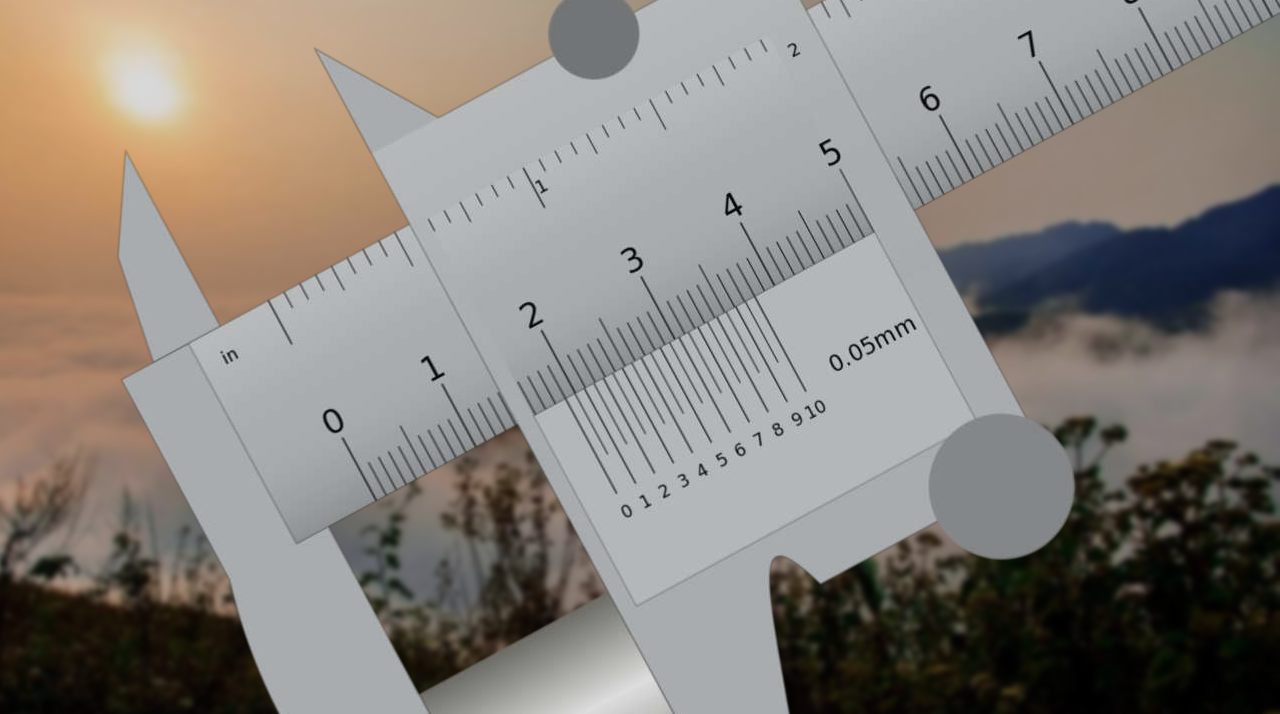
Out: mm 19.0
